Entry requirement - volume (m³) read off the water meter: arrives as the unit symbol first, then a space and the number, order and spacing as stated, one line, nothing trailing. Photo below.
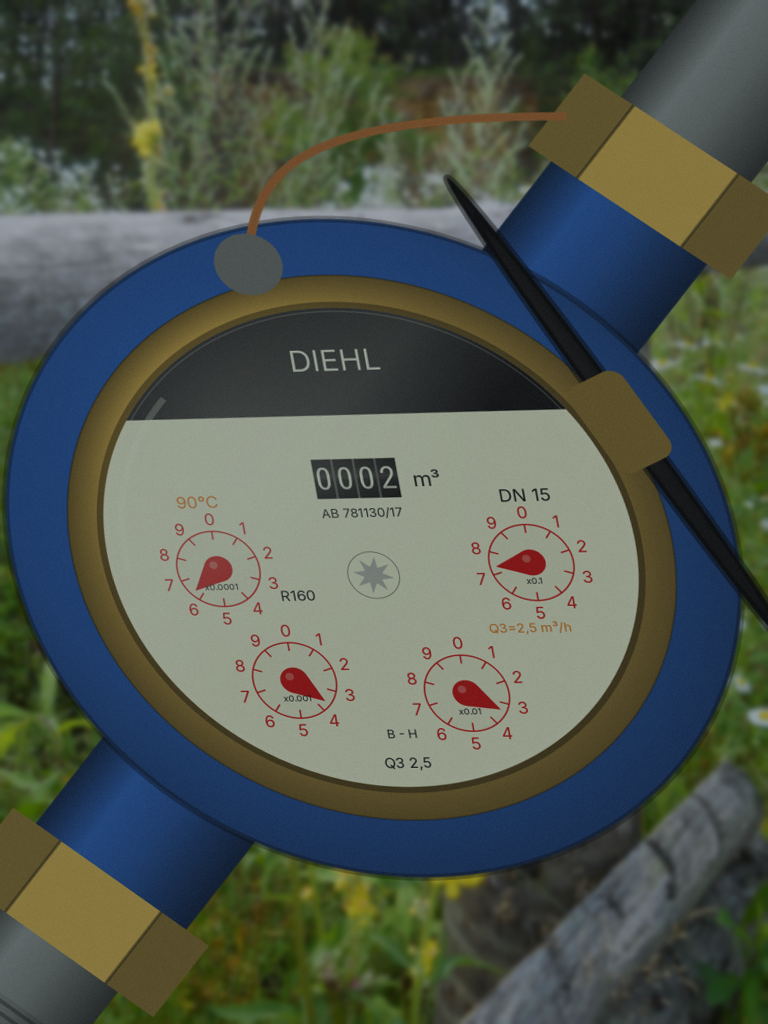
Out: m³ 2.7336
